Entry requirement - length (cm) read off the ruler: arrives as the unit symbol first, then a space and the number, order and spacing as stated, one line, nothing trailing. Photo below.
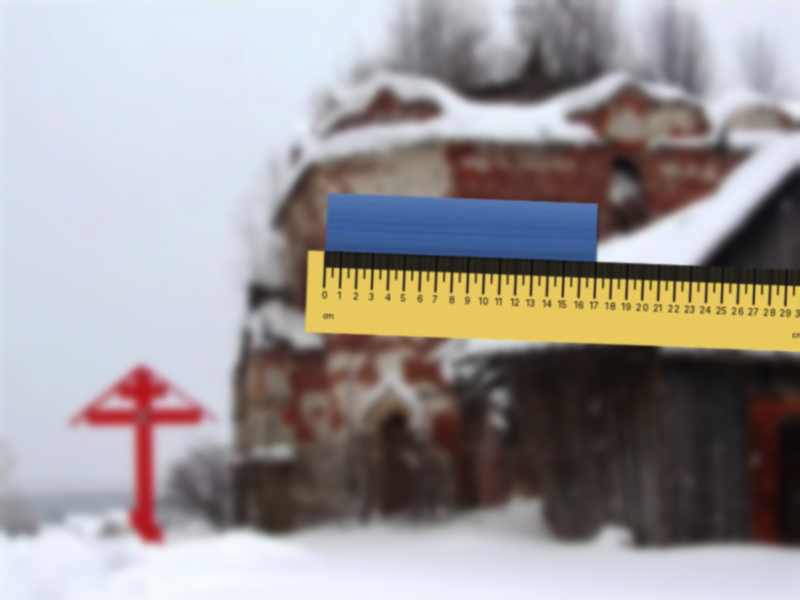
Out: cm 17
